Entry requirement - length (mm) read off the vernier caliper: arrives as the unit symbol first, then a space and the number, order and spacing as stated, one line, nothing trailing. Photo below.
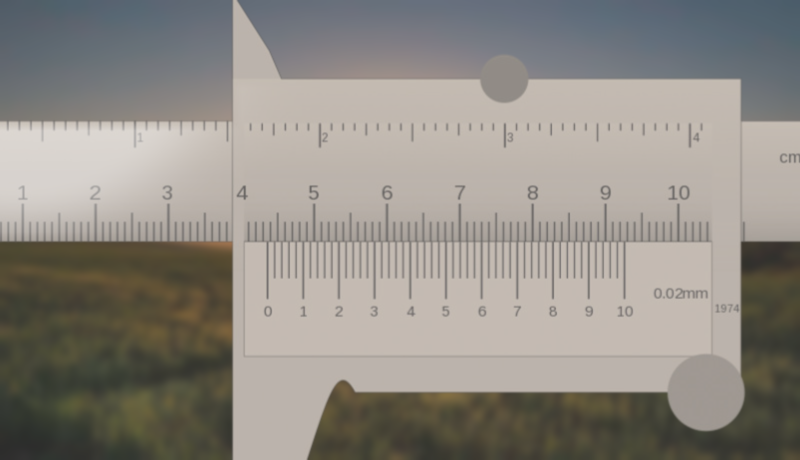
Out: mm 43.6
